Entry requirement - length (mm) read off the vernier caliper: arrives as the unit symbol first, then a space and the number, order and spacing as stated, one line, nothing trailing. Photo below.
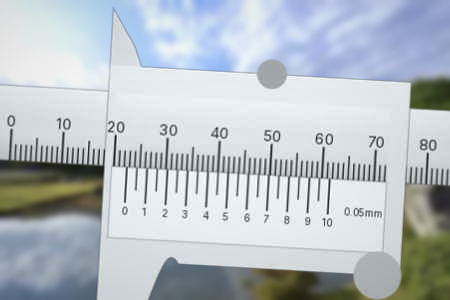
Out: mm 22.5
